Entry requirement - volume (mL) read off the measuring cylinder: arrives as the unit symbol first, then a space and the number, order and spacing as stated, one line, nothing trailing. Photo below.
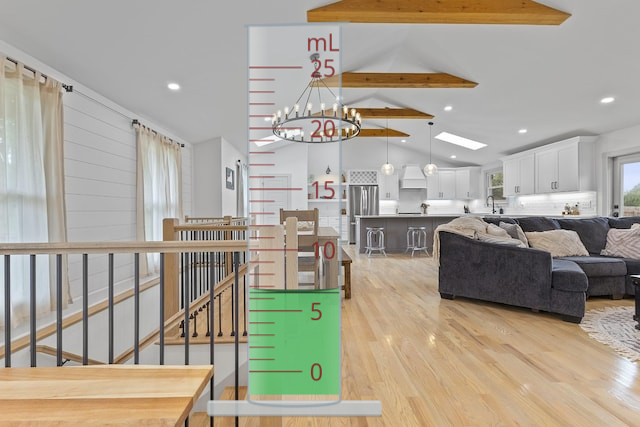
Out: mL 6.5
